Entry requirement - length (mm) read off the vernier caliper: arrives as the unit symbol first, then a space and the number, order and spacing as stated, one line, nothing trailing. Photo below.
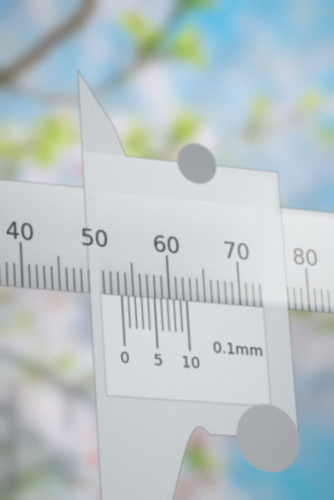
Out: mm 53.4
